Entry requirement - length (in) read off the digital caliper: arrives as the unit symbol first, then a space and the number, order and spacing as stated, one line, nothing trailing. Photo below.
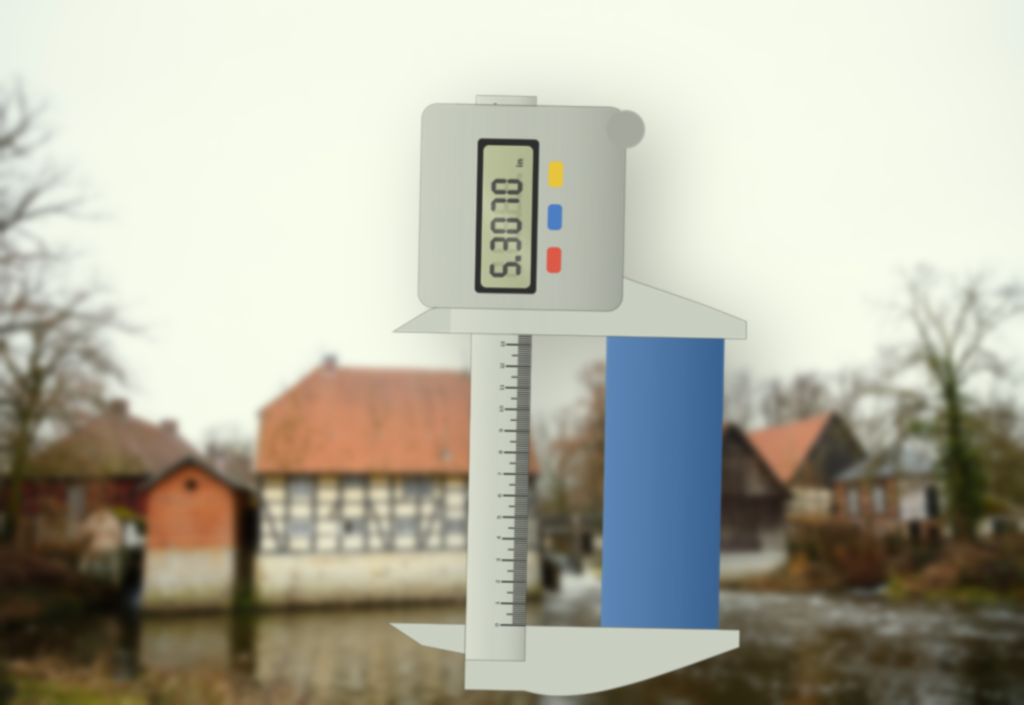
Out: in 5.3070
